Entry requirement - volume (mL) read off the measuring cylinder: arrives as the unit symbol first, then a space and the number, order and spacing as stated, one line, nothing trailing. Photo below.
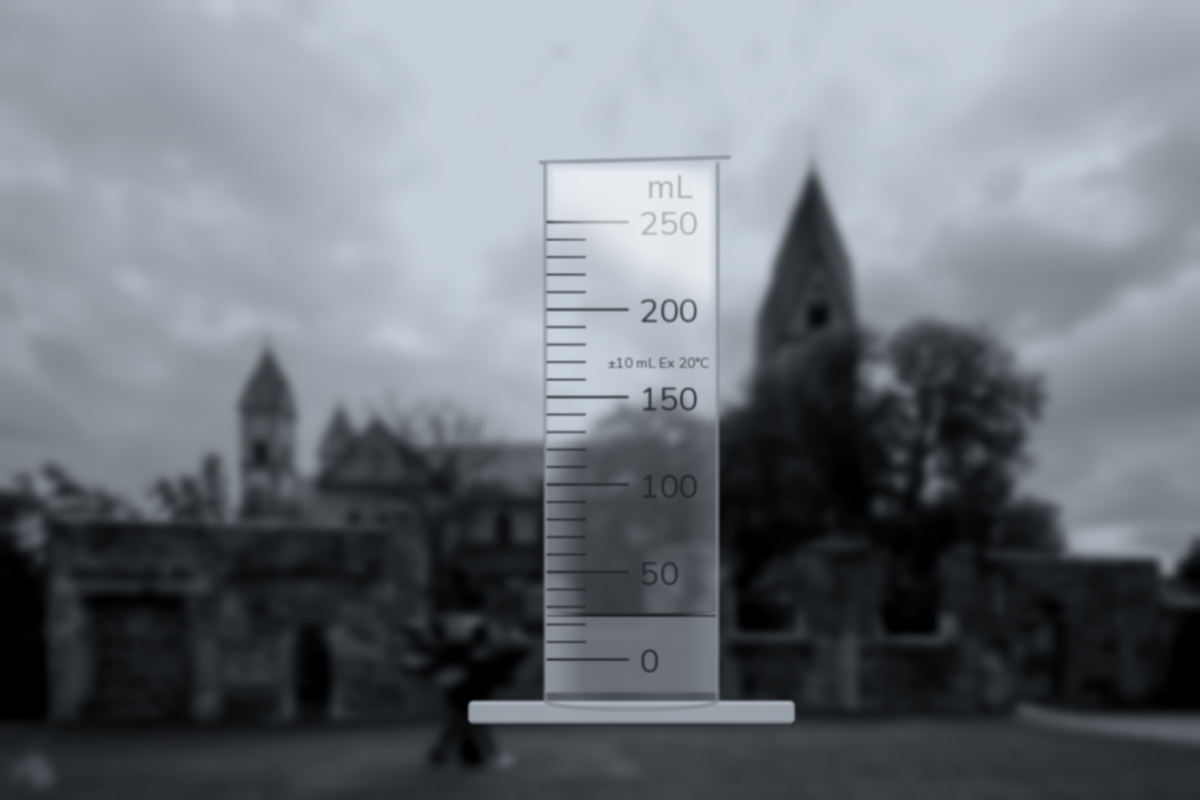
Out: mL 25
